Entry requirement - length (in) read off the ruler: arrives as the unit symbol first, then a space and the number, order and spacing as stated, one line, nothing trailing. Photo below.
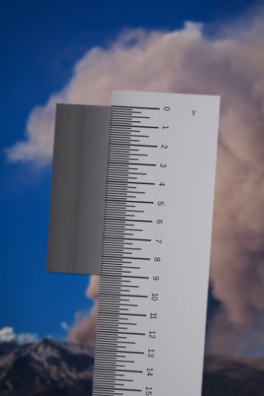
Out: in 9
